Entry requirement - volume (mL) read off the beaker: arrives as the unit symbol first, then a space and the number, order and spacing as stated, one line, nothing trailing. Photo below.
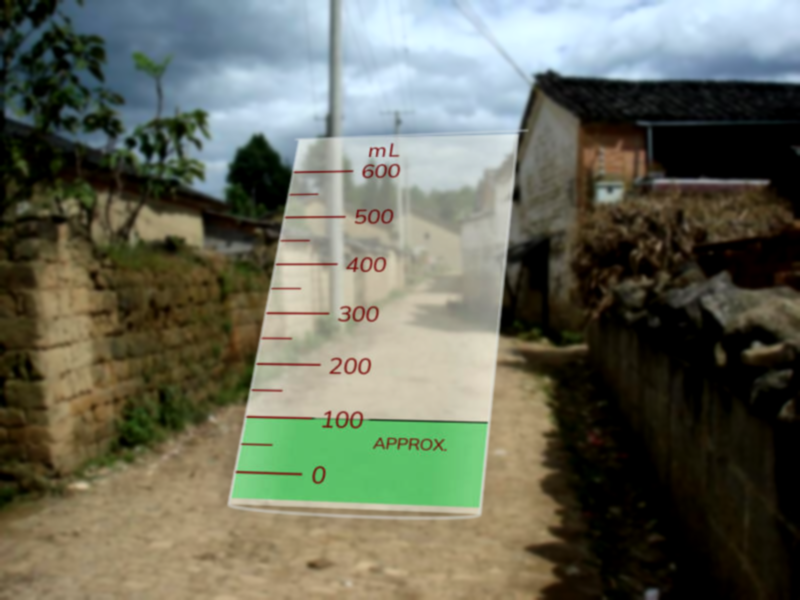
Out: mL 100
